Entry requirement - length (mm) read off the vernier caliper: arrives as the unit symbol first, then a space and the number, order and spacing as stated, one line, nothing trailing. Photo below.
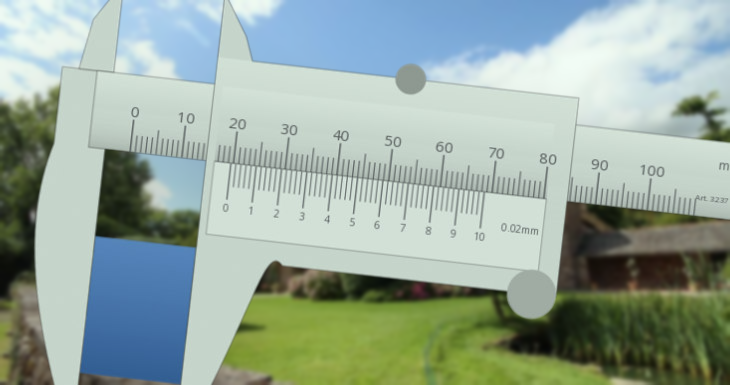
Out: mm 19.5
